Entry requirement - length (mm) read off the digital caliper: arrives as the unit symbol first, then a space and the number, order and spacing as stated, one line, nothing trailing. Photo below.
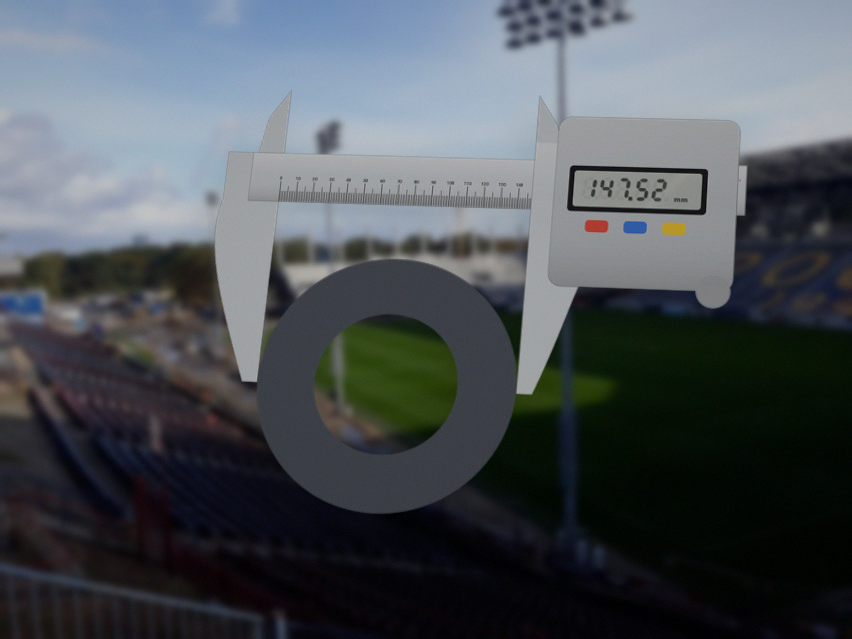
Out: mm 147.52
